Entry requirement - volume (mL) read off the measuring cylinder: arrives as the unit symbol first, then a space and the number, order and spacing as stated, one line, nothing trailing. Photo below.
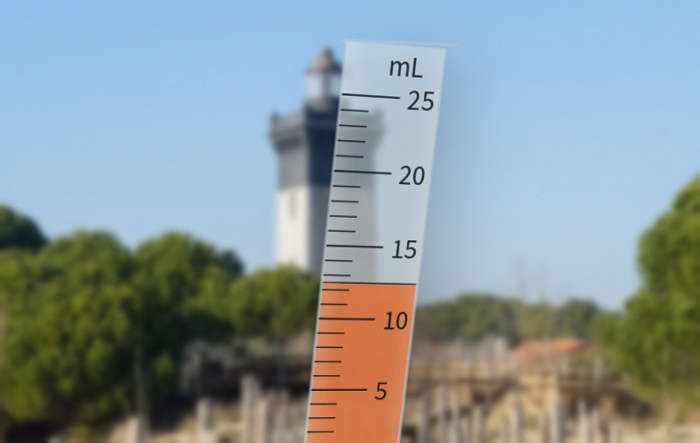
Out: mL 12.5
